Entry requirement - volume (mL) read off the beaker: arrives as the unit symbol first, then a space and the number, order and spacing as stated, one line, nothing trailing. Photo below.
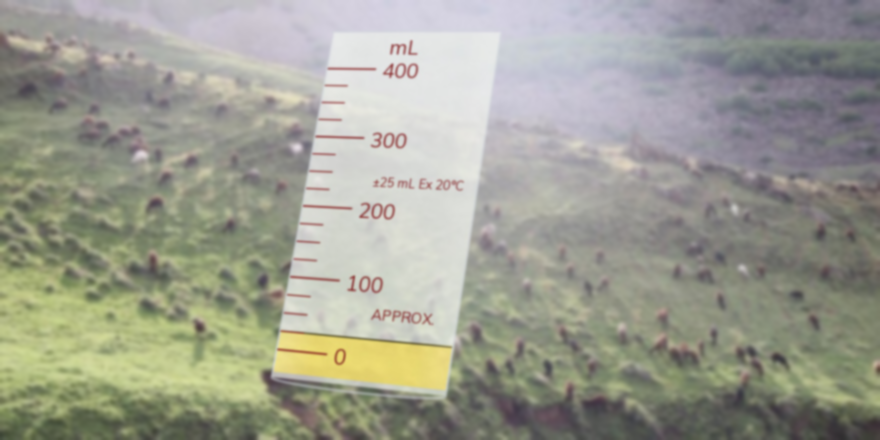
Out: mL 25
